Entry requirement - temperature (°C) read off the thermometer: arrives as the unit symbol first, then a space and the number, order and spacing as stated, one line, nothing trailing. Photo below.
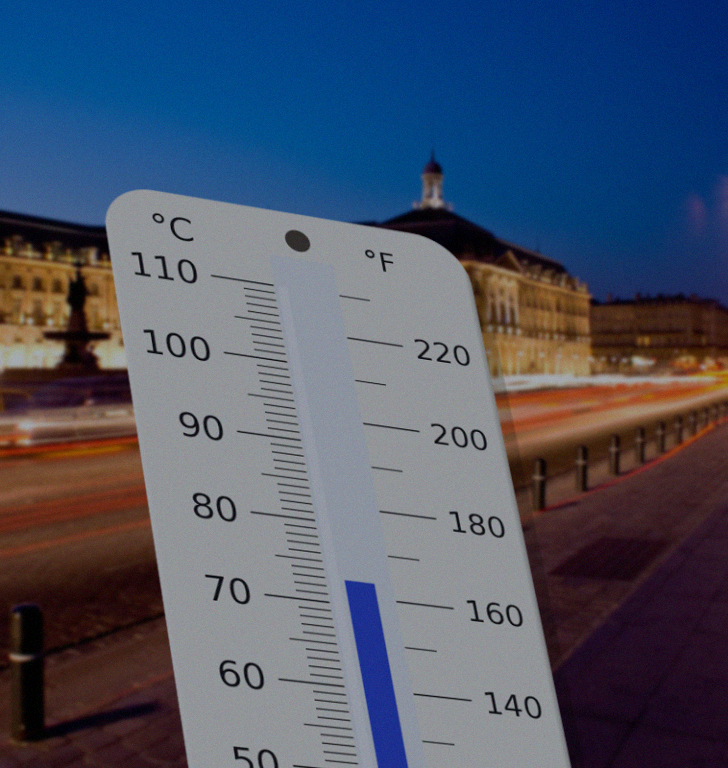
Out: °C 73
